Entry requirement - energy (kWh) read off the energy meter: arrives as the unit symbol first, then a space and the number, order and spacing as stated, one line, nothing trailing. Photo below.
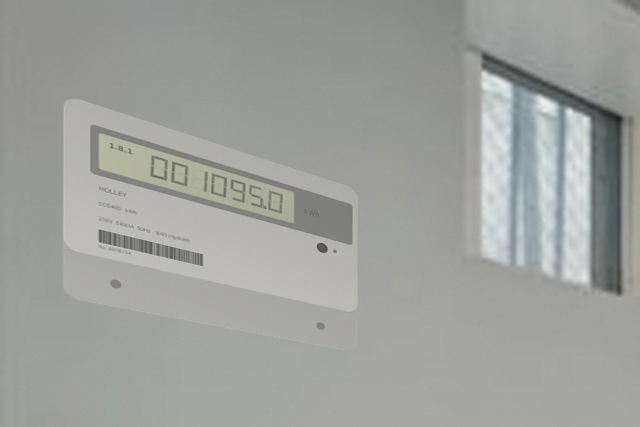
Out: kWh 1095.0
